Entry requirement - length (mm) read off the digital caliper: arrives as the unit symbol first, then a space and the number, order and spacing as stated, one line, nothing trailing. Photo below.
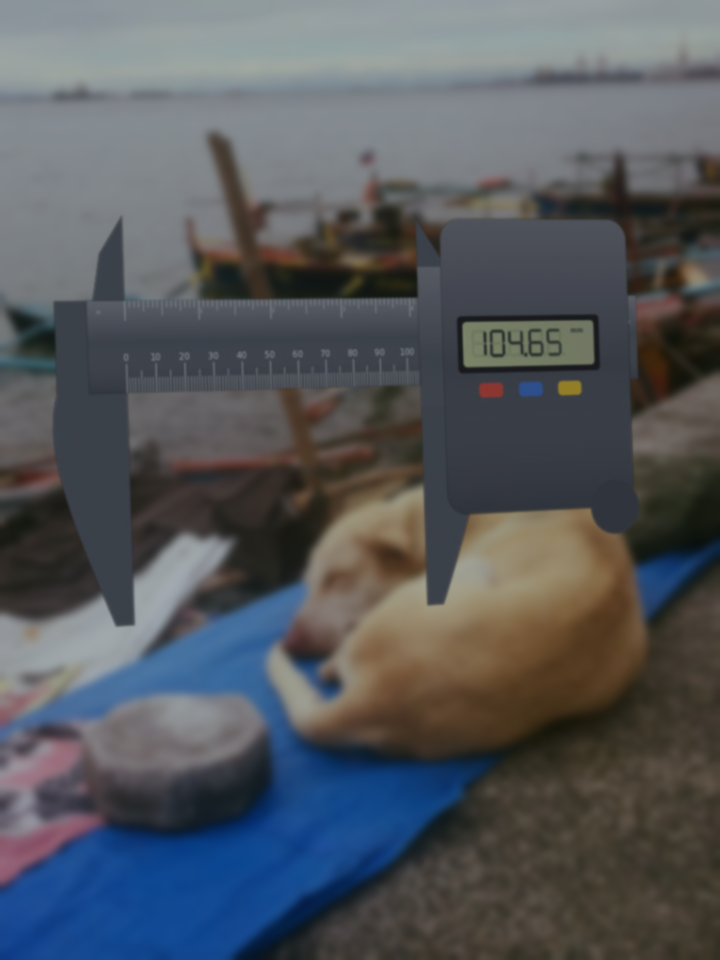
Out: mm 104.65
